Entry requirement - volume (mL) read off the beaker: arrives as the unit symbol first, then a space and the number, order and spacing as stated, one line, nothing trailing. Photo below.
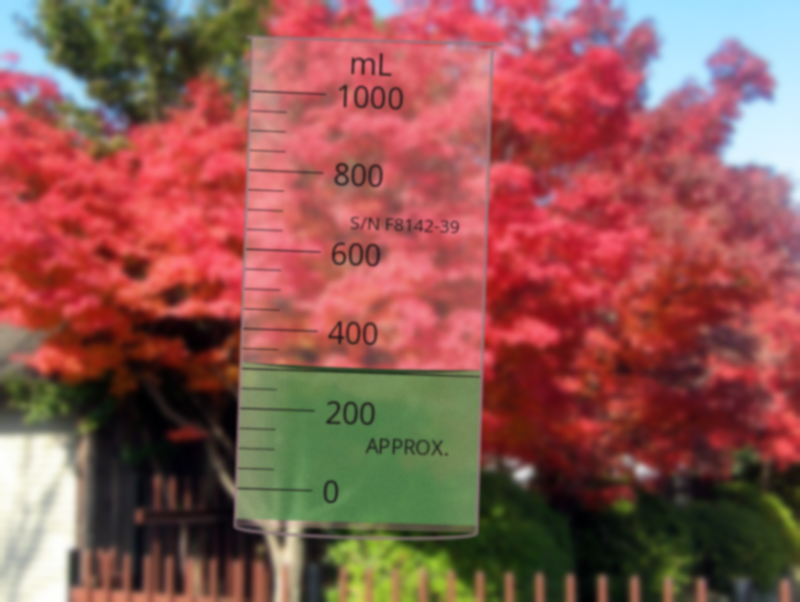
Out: mL 300
